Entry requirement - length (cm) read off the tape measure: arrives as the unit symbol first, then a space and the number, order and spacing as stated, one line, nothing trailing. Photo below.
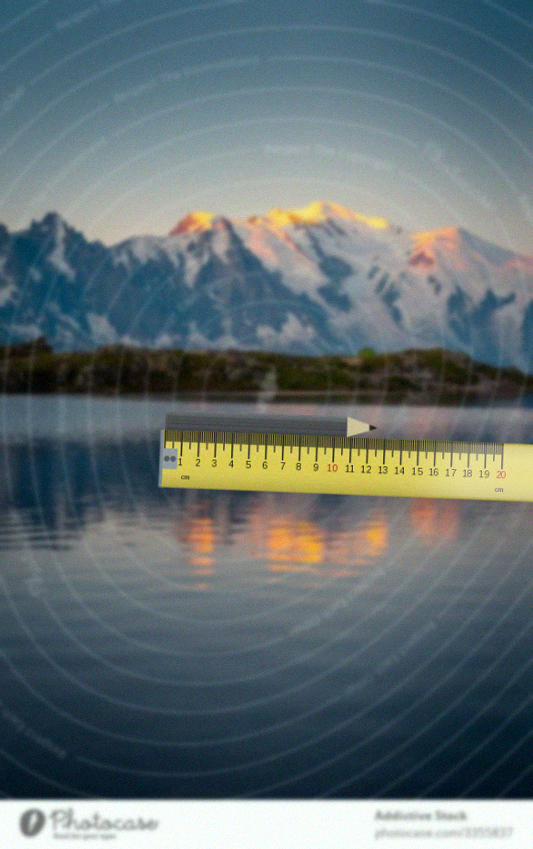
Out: cm 12.5
